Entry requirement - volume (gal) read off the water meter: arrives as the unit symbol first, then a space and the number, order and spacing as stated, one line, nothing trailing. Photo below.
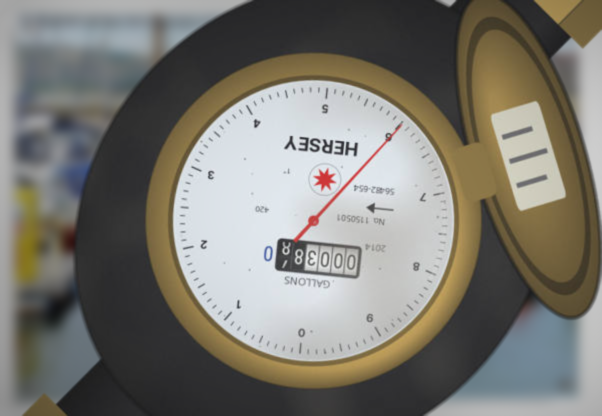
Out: gal 3876.0
